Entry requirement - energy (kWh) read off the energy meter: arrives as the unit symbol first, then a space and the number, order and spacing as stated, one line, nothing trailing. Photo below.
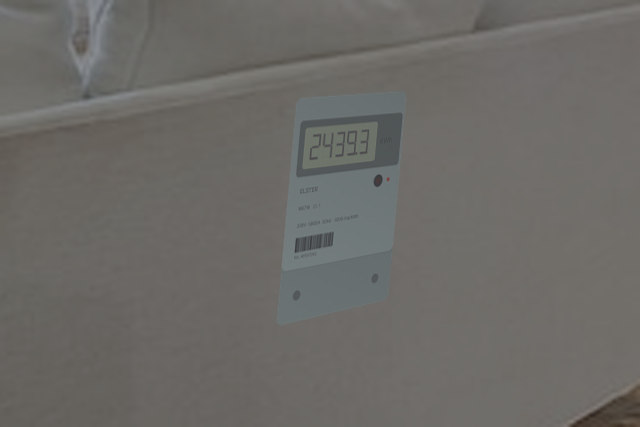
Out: kWh 2439.3
